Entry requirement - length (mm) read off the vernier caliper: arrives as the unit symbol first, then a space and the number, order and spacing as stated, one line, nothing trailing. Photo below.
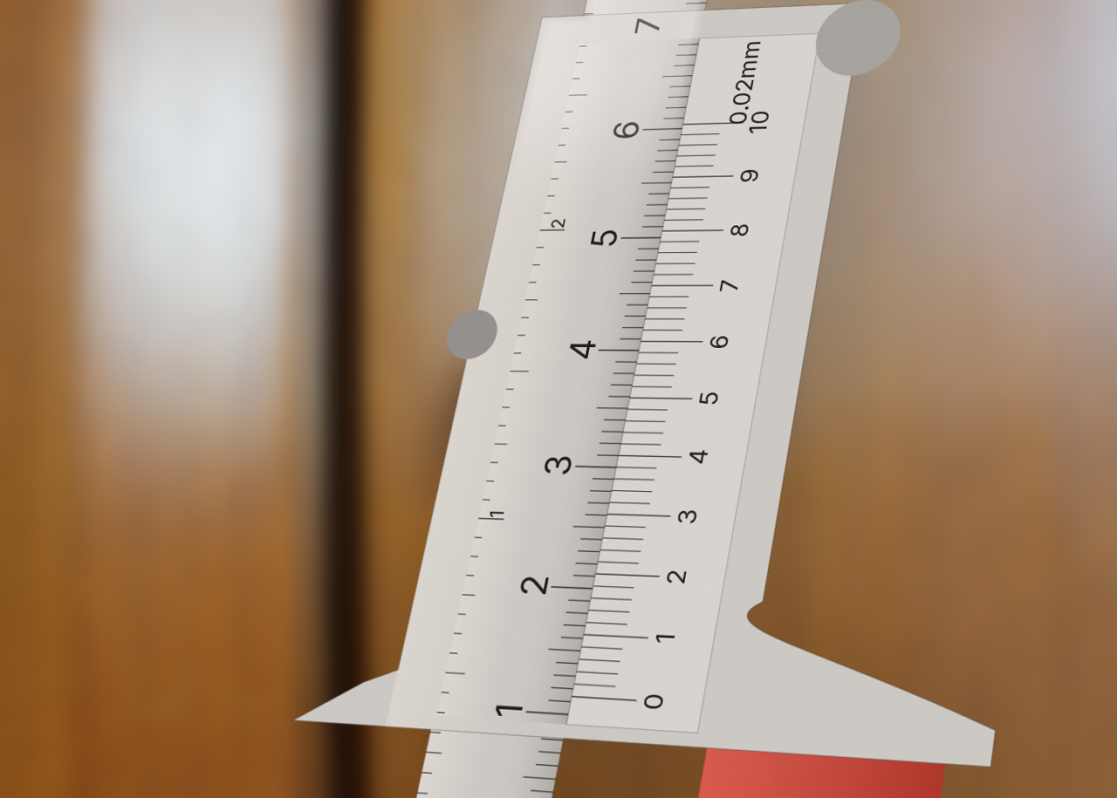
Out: mm 11.4
